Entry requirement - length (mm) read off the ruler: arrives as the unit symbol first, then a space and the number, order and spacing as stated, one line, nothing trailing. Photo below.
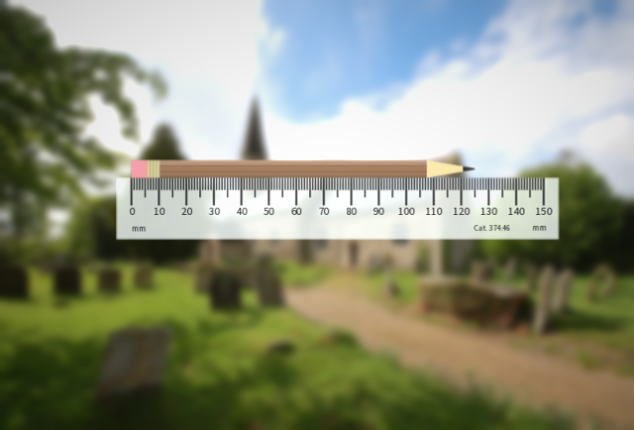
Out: mm 125
